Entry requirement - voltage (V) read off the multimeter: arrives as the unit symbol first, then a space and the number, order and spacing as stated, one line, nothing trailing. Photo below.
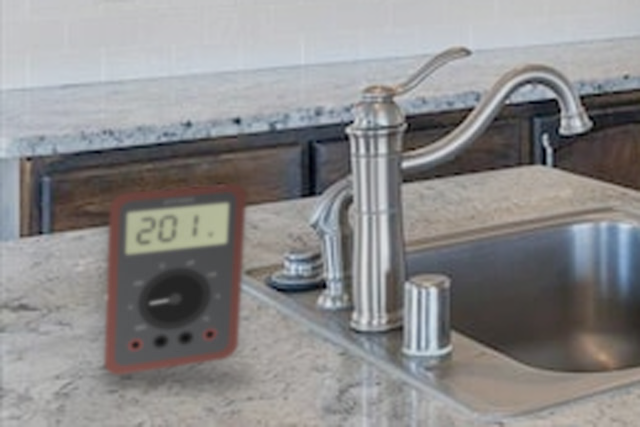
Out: V 201
